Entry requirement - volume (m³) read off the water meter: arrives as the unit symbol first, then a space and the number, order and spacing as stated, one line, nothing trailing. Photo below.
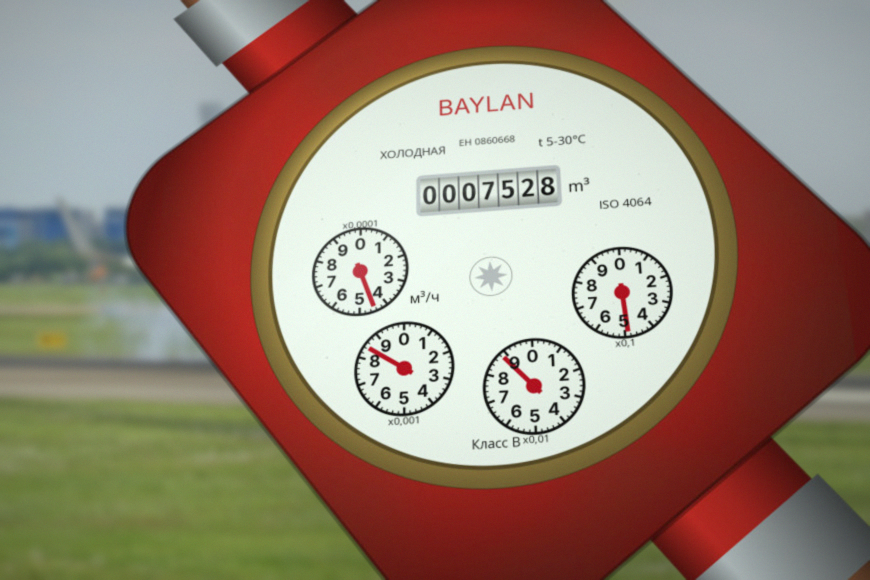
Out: m³ 7528.4884
